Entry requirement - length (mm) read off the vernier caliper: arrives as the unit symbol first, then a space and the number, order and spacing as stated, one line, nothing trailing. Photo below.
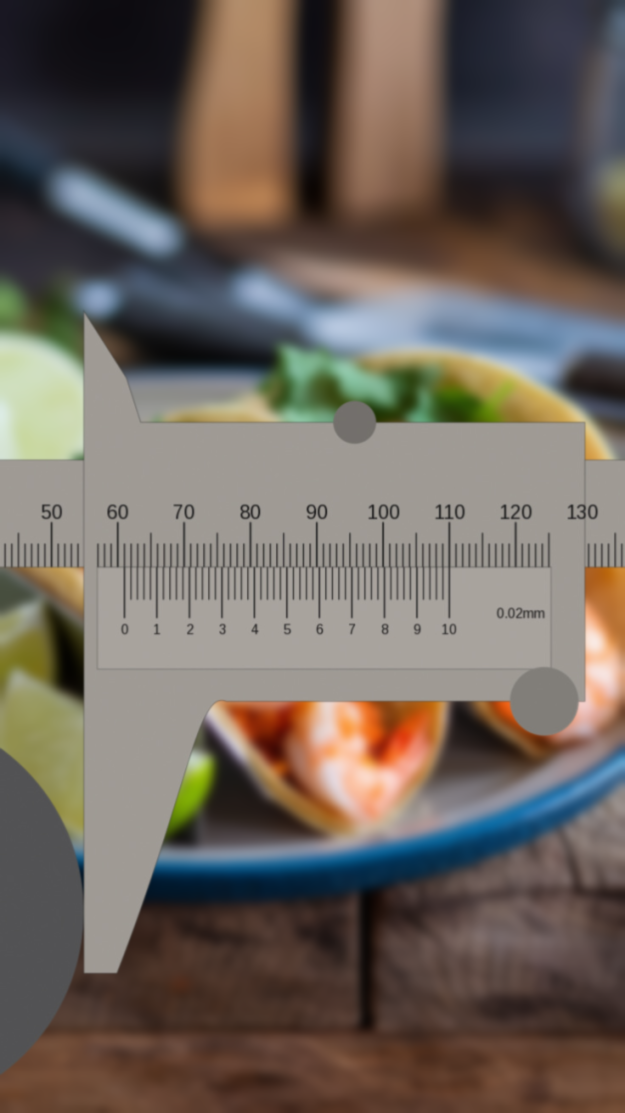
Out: mm 61.0
